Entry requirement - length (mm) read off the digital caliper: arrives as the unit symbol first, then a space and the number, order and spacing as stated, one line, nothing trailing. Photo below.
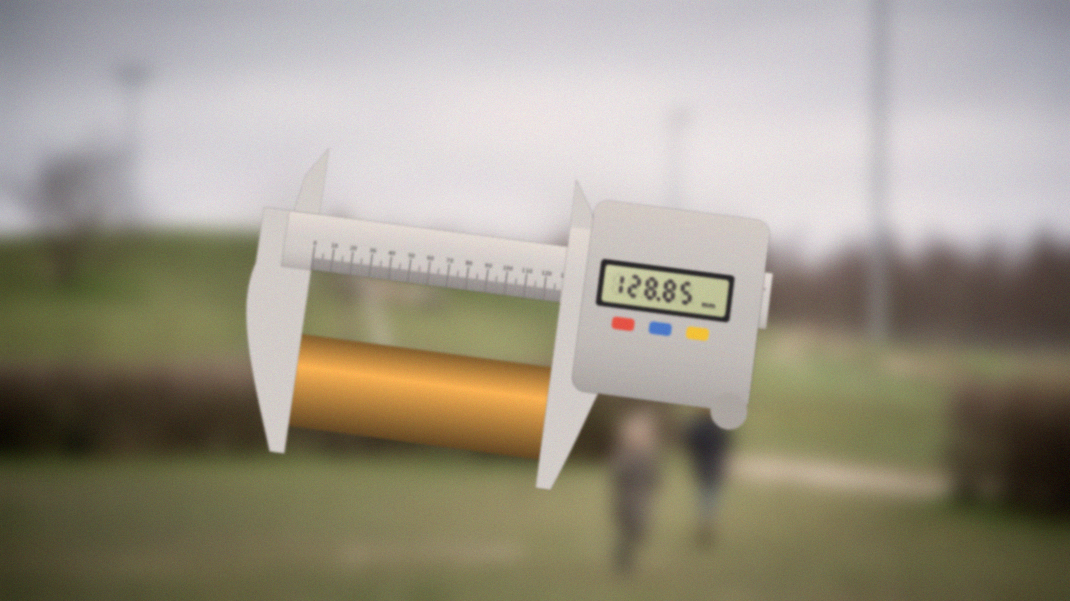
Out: mm 128.85
